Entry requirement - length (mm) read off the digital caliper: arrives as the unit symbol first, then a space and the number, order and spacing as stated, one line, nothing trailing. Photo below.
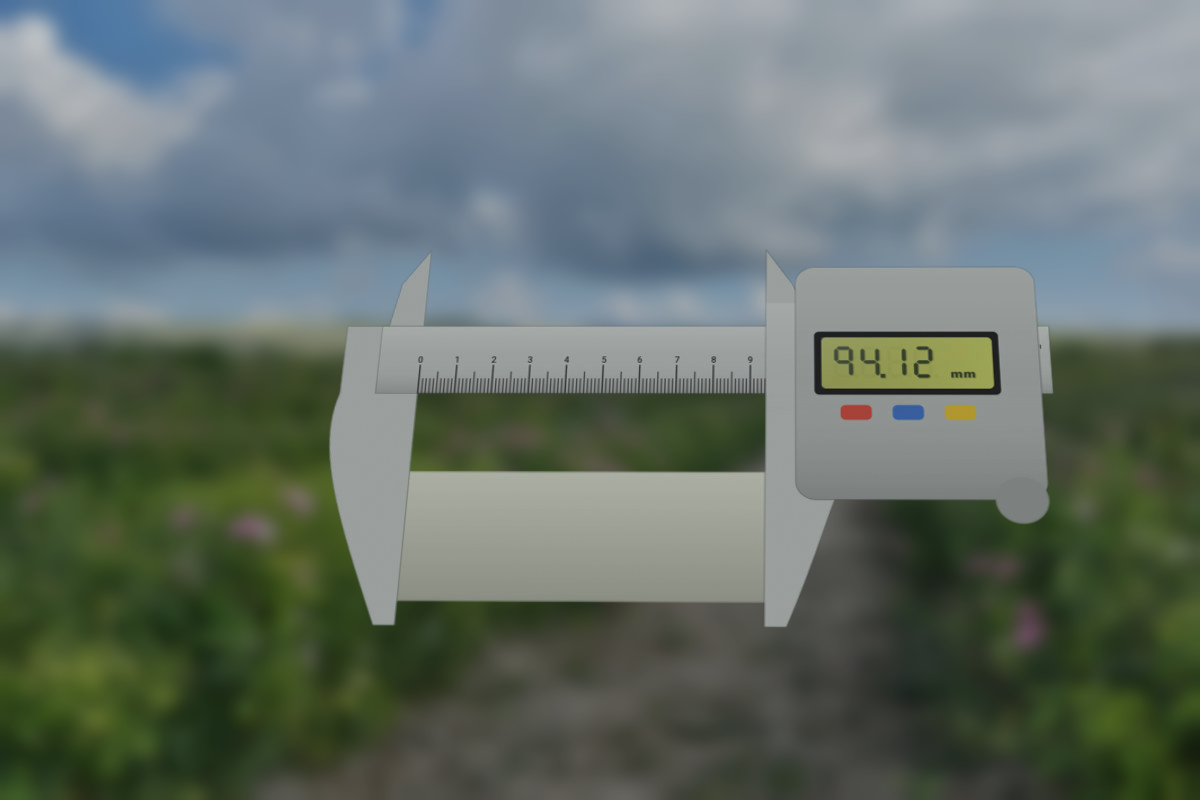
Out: mm 94.12
